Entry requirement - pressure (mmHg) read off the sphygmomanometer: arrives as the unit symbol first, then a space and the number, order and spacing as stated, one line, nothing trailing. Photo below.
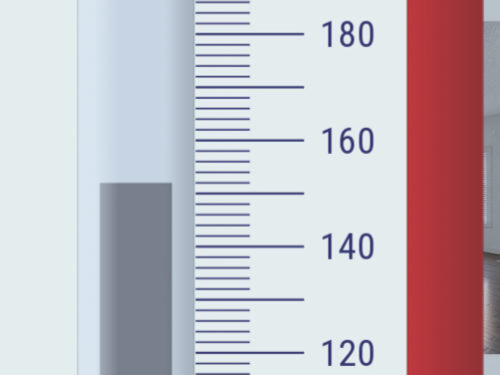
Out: mmHg 152
